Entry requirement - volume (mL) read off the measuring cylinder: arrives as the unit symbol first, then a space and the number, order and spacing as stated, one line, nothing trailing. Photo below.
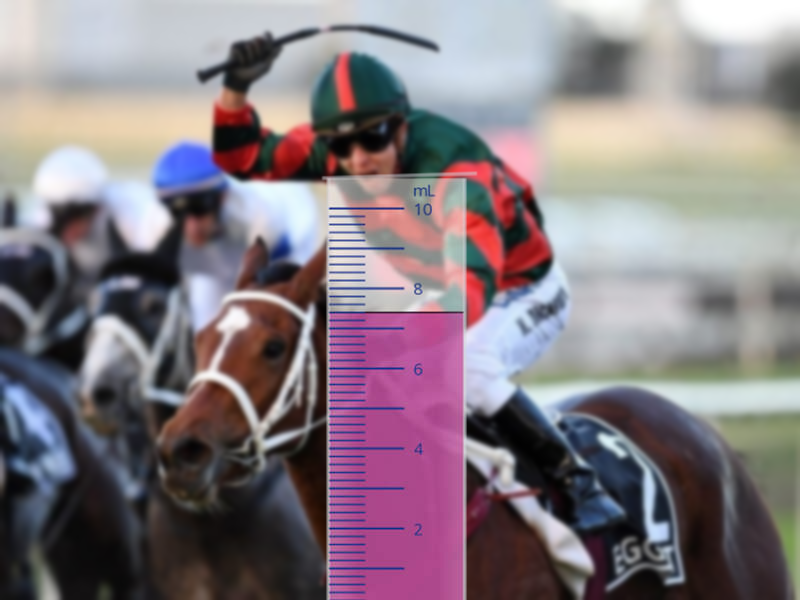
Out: mL 7.4
